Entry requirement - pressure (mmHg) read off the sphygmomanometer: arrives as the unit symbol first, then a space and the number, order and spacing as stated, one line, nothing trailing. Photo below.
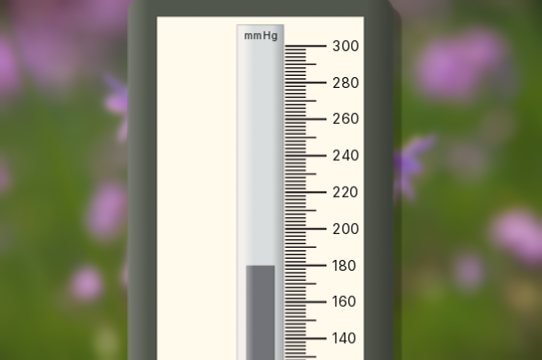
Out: mmHg 180
